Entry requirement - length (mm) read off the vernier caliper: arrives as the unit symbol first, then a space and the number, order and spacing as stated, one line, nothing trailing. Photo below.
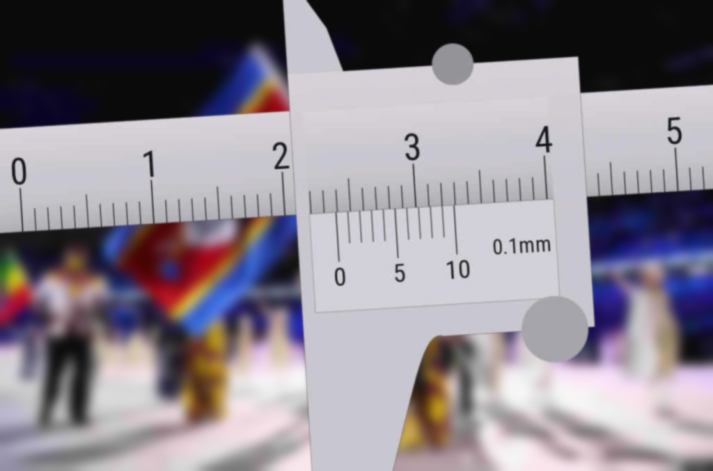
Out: mm 23.9
